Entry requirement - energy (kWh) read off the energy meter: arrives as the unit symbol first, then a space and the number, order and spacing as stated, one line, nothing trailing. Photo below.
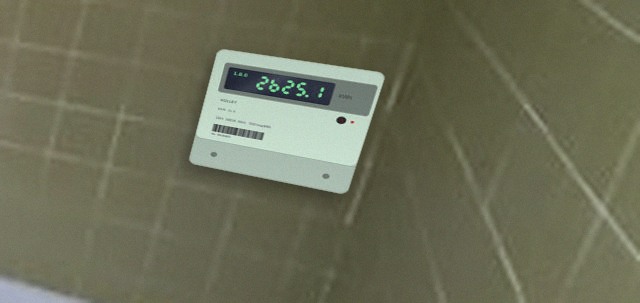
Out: kWh 2625.1
